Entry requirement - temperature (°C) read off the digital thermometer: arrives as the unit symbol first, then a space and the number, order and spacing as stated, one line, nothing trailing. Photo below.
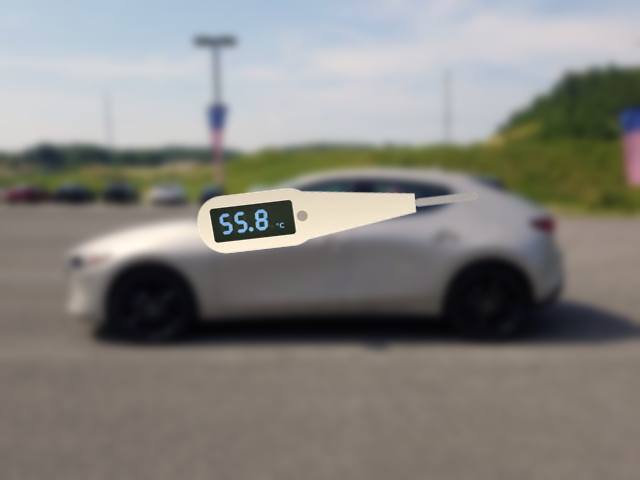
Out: °C 55.8
